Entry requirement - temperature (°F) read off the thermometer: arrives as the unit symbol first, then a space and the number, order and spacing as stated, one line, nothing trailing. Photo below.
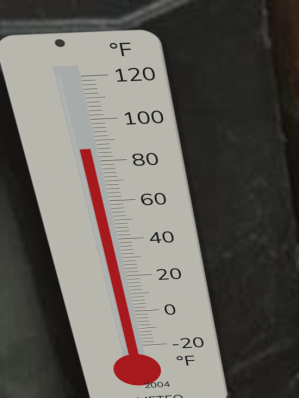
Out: °F 86
